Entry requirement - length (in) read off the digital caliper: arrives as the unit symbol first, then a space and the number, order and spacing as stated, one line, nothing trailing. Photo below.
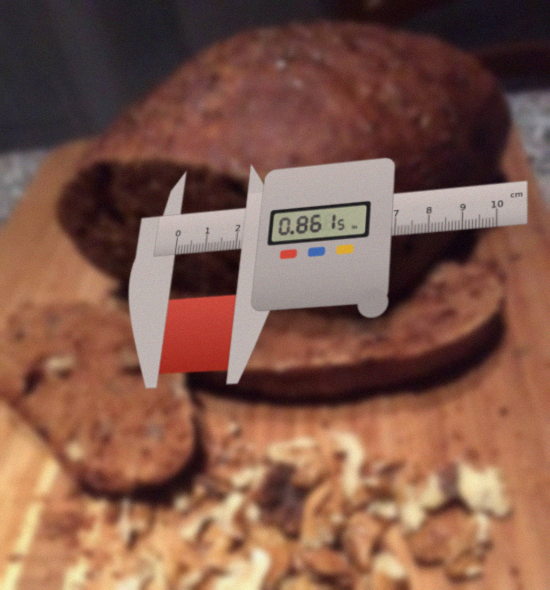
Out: in 0.8615
